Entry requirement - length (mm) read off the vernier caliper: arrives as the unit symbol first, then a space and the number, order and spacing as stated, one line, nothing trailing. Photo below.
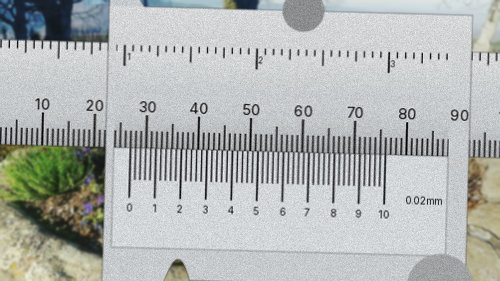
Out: mm 27.0
